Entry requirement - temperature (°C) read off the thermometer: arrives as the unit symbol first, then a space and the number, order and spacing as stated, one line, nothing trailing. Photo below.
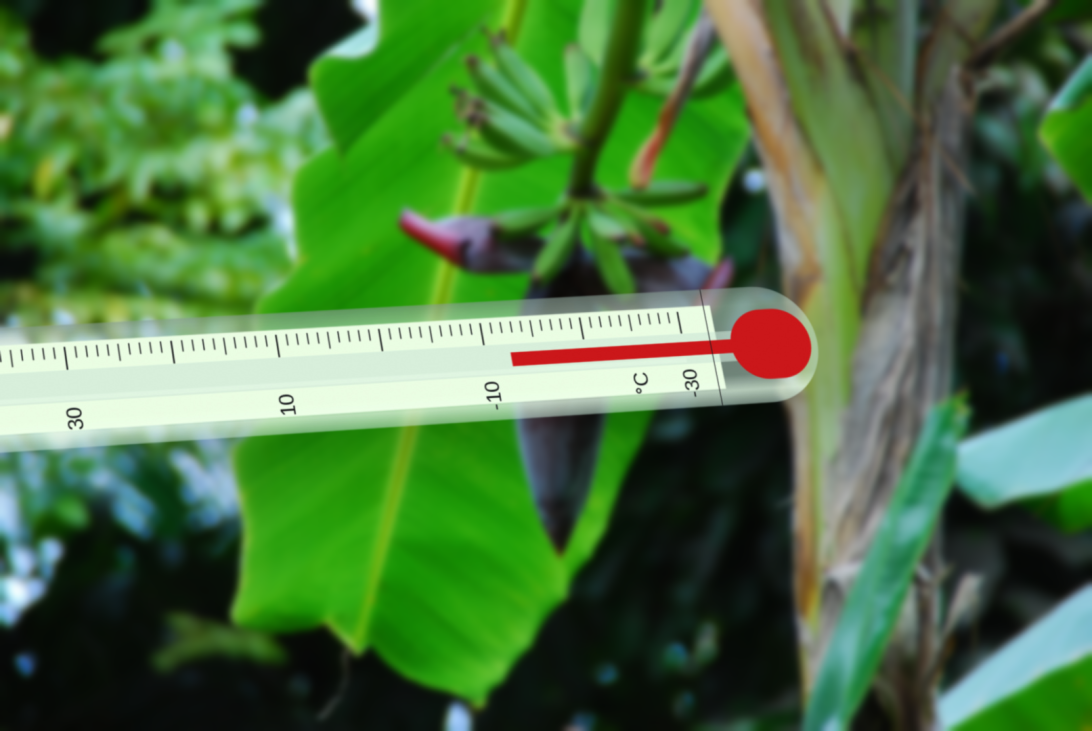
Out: °C -12.5
